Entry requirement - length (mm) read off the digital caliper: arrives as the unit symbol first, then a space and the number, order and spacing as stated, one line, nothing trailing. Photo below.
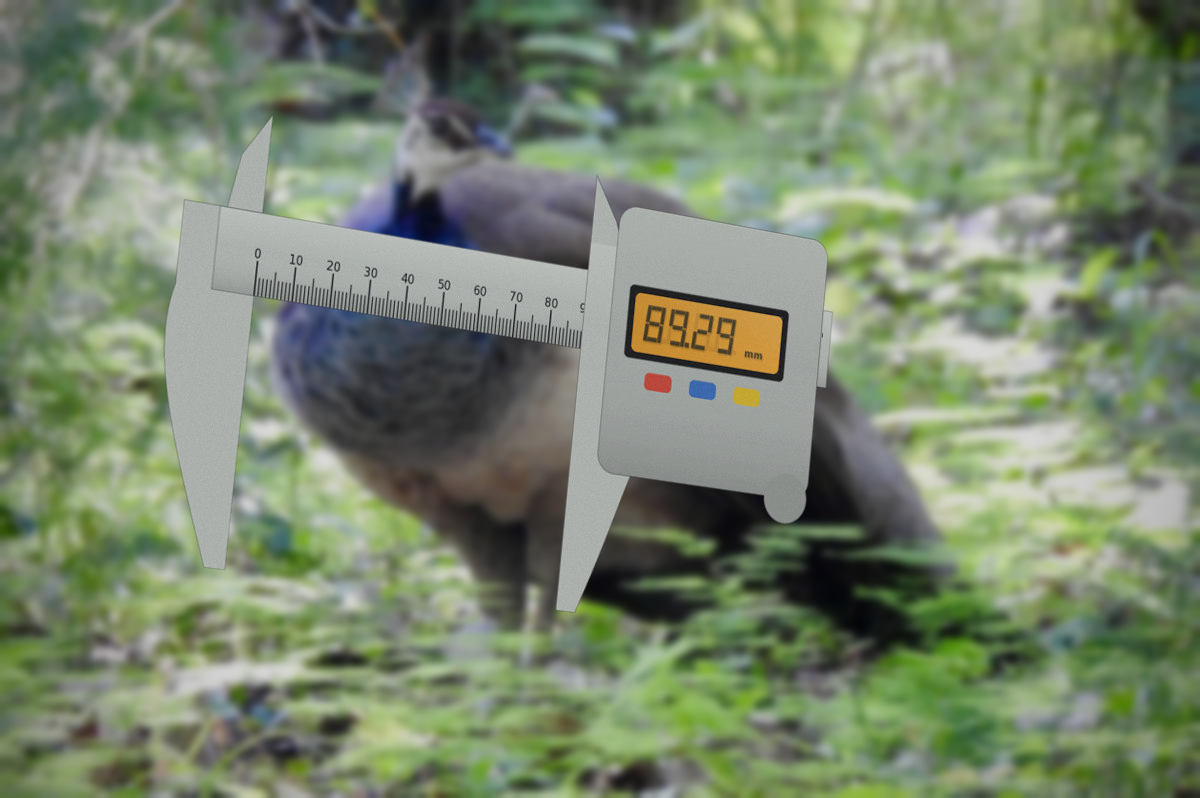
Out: mm 89.29
